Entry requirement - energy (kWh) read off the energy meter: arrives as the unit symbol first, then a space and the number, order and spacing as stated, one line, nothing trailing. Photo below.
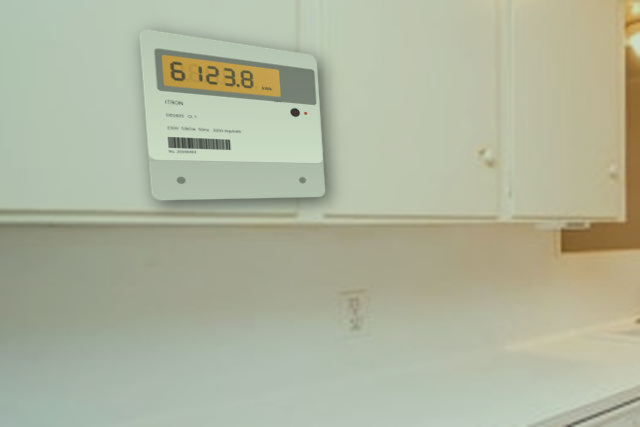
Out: kWh 6123.8
